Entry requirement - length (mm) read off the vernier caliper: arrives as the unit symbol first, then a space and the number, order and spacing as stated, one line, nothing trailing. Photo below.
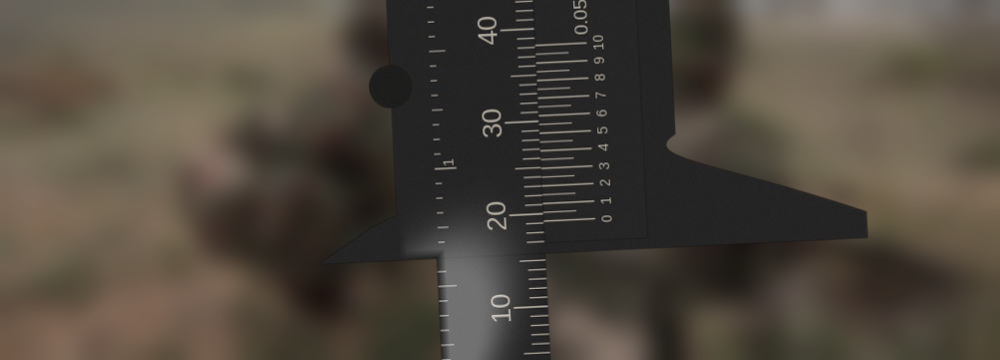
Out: mm 19.2
